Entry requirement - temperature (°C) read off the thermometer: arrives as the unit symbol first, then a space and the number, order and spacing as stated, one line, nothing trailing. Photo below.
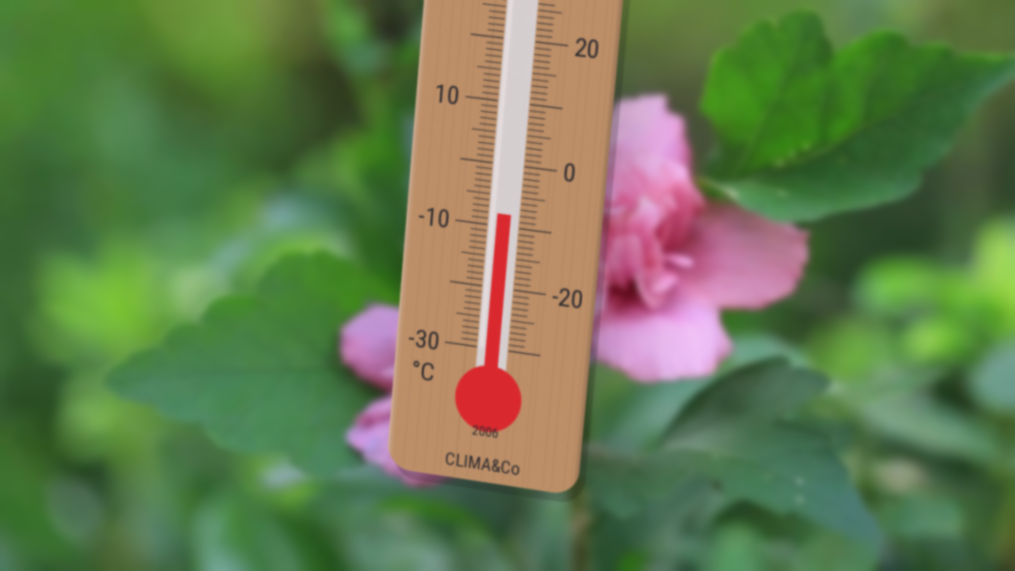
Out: °C -8
